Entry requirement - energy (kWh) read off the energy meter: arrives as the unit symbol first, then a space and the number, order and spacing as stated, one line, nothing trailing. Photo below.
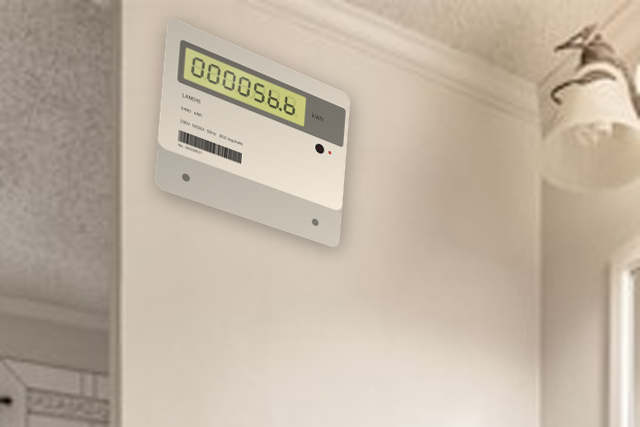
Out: kWh 56.6
